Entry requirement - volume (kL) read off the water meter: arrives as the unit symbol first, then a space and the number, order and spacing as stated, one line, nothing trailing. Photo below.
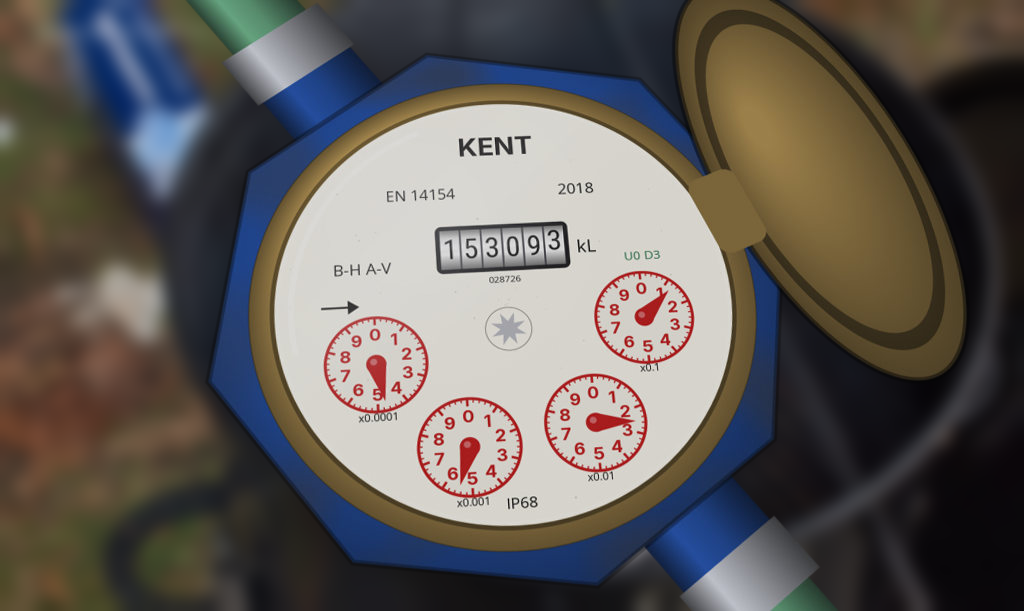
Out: kL 153093.1254
